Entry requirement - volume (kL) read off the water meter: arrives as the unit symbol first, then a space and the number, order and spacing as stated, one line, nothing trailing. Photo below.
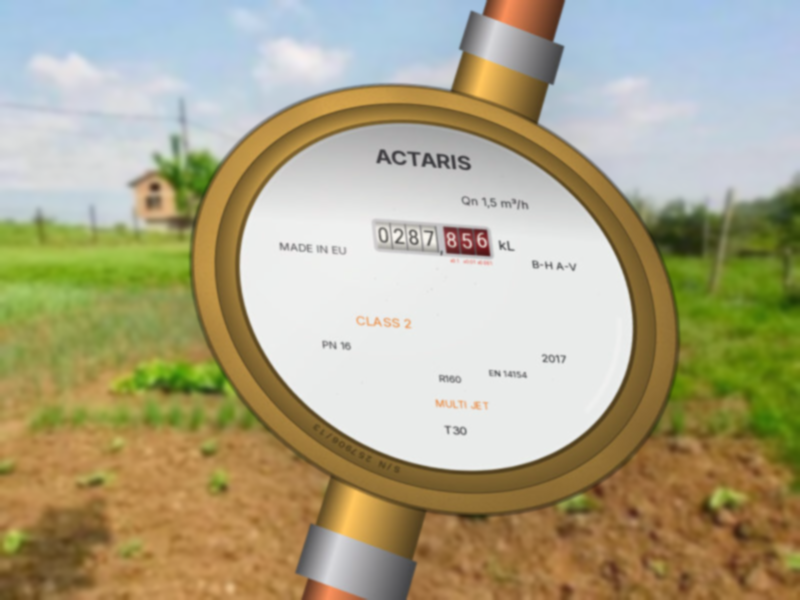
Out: kL 287.856
